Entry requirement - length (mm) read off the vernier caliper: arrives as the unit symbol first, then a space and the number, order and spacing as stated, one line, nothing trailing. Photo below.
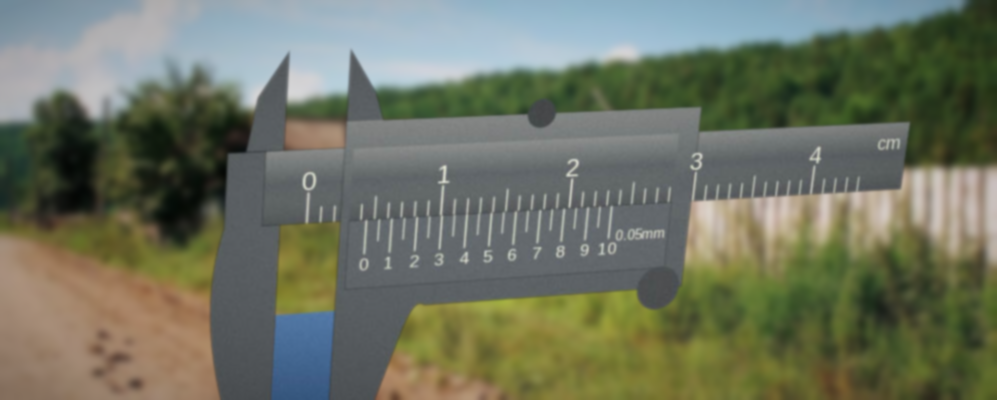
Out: mm 4.4
